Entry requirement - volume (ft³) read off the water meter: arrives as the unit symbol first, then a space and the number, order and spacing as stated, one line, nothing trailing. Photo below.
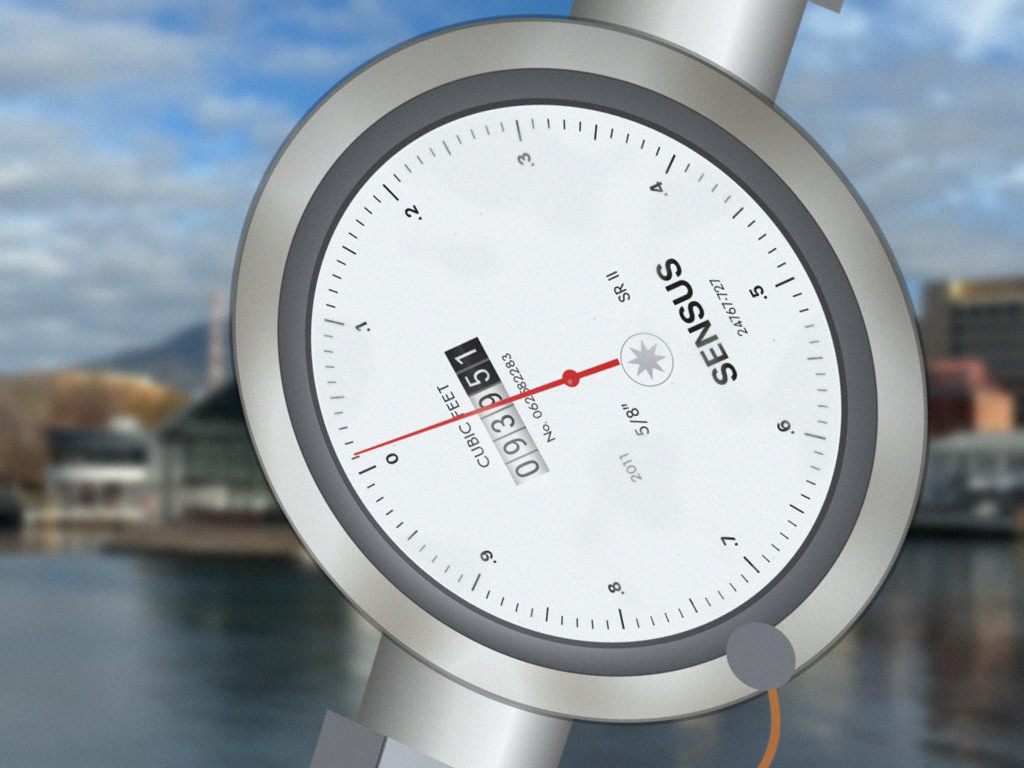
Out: ft³ 93951.01
